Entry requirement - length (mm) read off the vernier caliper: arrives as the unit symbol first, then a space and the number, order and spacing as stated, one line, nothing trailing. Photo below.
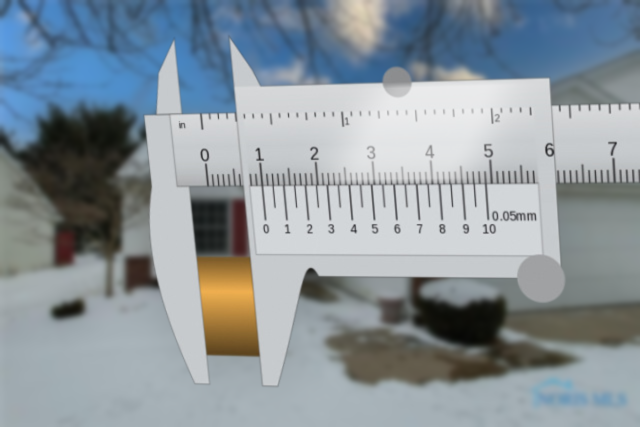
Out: mm 10.0
